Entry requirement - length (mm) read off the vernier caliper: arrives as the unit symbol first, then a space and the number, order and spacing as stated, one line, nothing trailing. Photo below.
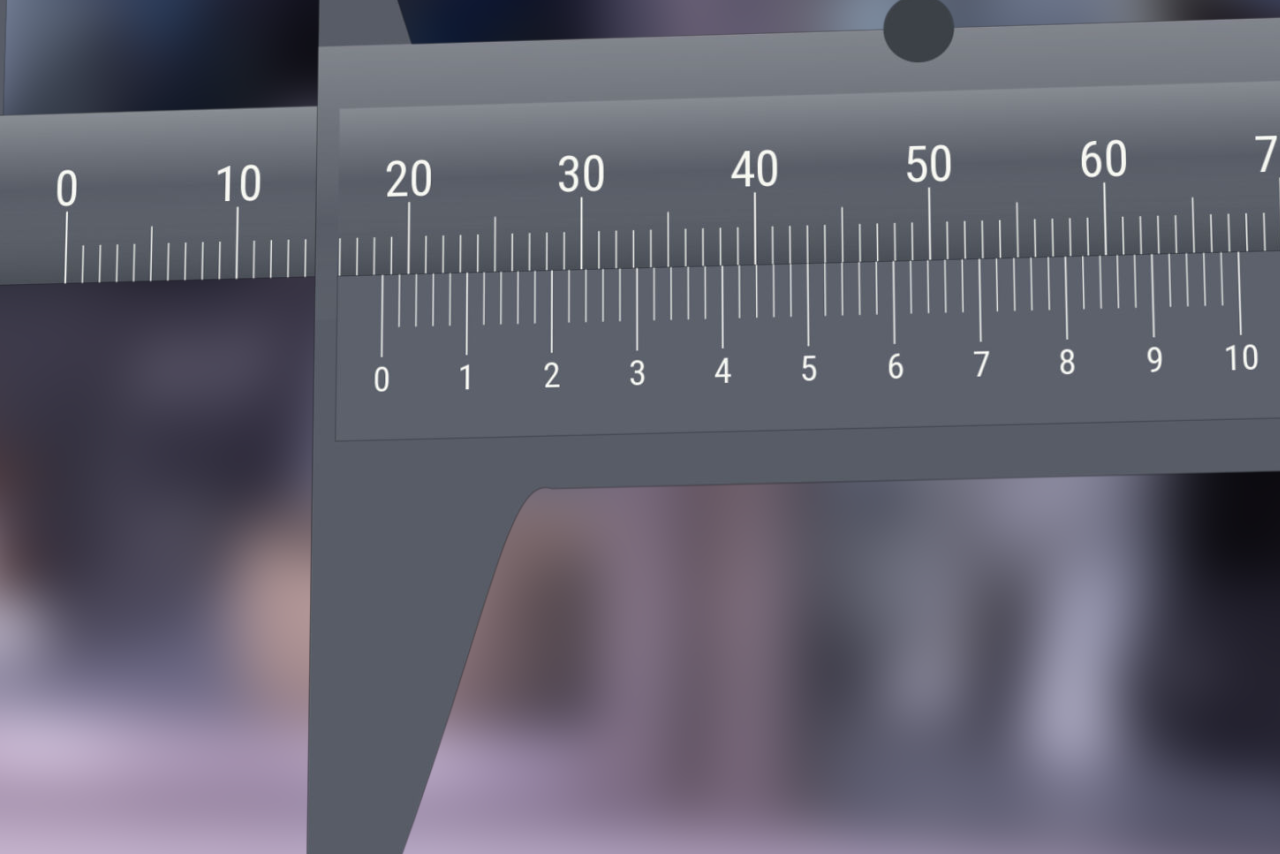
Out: mm 18.5
